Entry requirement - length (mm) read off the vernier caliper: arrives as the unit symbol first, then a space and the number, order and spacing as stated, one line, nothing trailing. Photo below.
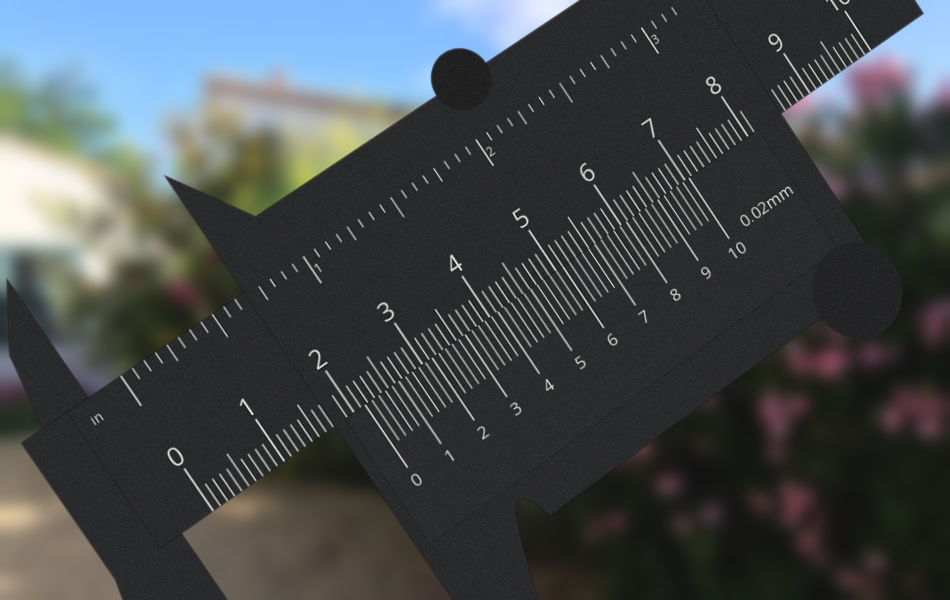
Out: mm 21.6
